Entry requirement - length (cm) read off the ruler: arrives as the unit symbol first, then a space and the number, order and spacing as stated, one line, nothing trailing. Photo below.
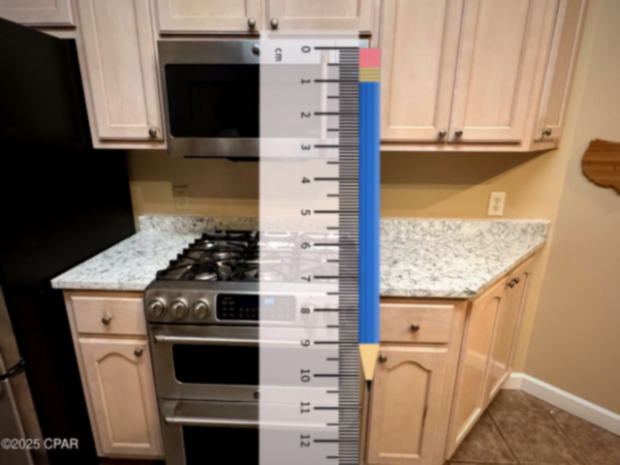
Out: cm 10.5
